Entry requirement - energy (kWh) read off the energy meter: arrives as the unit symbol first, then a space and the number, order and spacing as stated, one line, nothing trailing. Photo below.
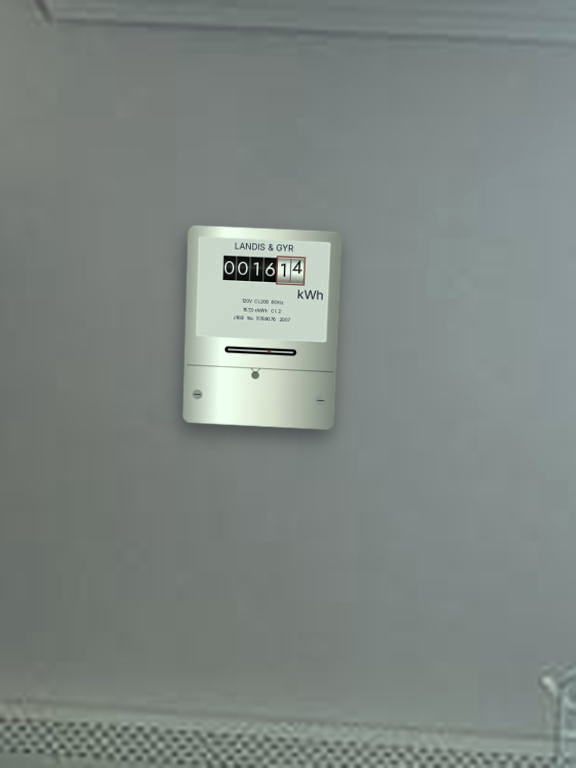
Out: kWh 16.14
